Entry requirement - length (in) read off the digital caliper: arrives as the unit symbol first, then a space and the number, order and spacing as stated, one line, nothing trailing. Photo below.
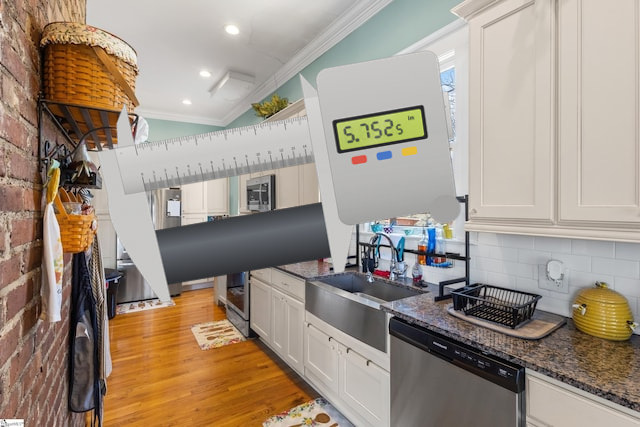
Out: in 5.7525
